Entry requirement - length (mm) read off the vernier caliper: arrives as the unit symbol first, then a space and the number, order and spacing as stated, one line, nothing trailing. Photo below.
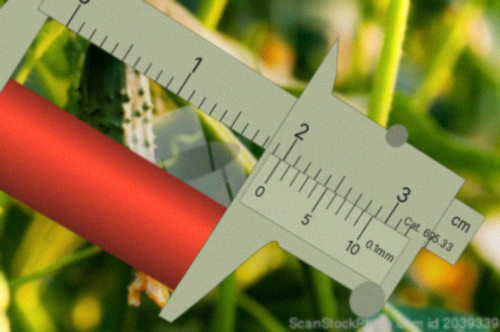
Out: mm 19.8
